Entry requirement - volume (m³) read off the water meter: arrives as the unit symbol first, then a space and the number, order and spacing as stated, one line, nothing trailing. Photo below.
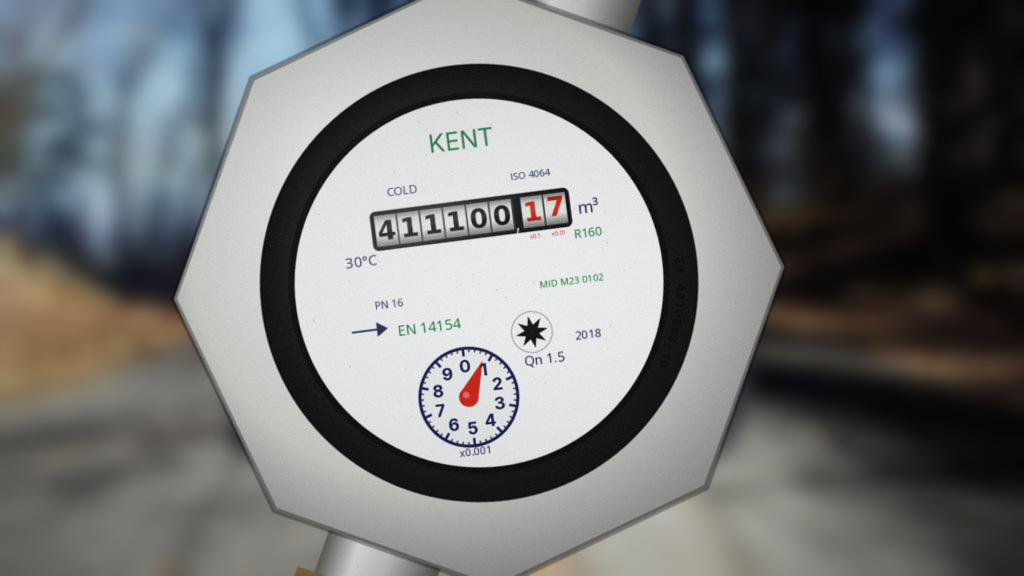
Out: m³ 411100.170
